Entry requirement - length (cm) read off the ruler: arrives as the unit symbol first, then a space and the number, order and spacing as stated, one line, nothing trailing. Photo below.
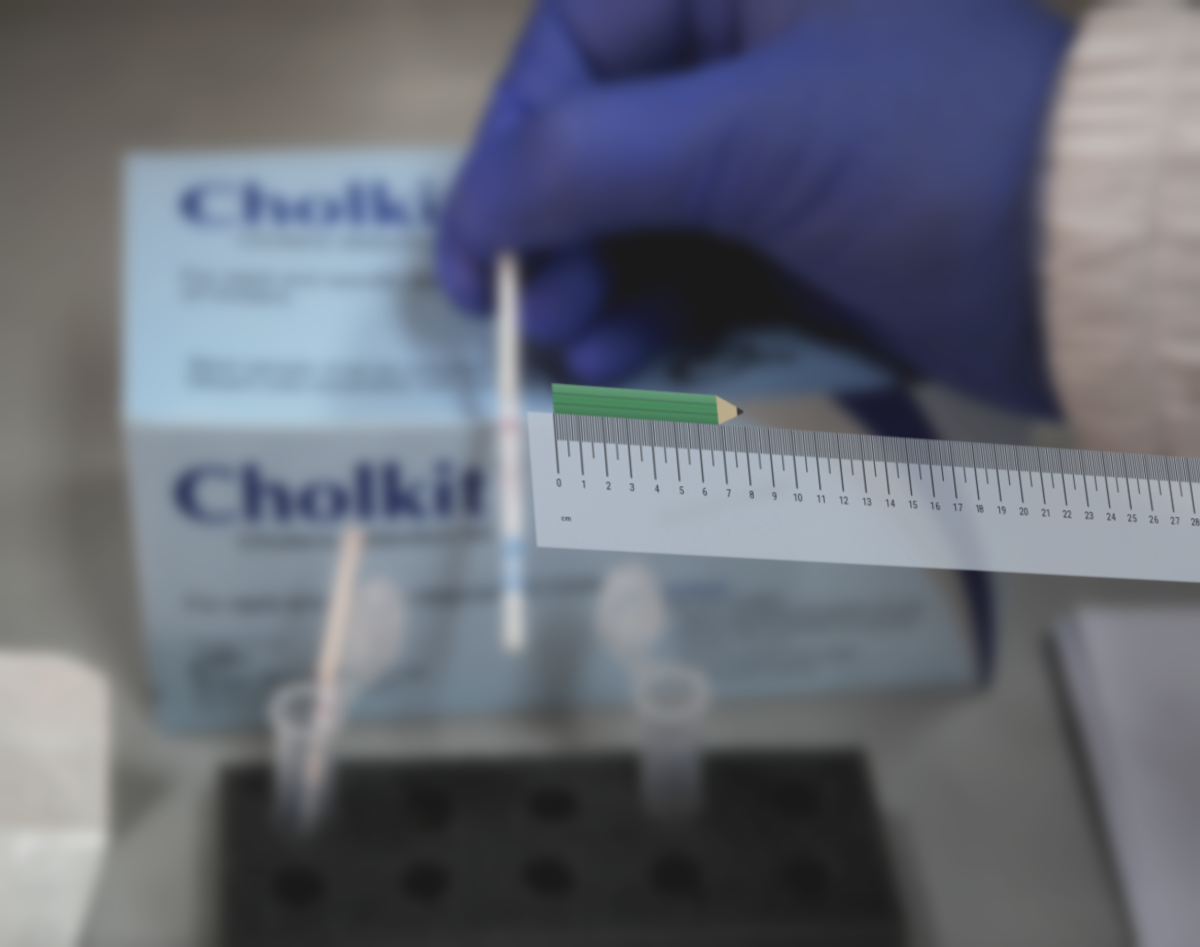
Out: cm 8
